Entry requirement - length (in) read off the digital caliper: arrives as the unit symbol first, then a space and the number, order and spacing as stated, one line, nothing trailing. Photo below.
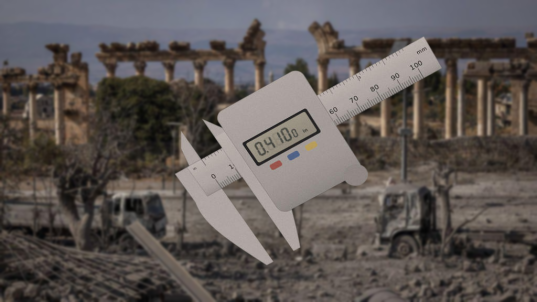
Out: in 0.4100
